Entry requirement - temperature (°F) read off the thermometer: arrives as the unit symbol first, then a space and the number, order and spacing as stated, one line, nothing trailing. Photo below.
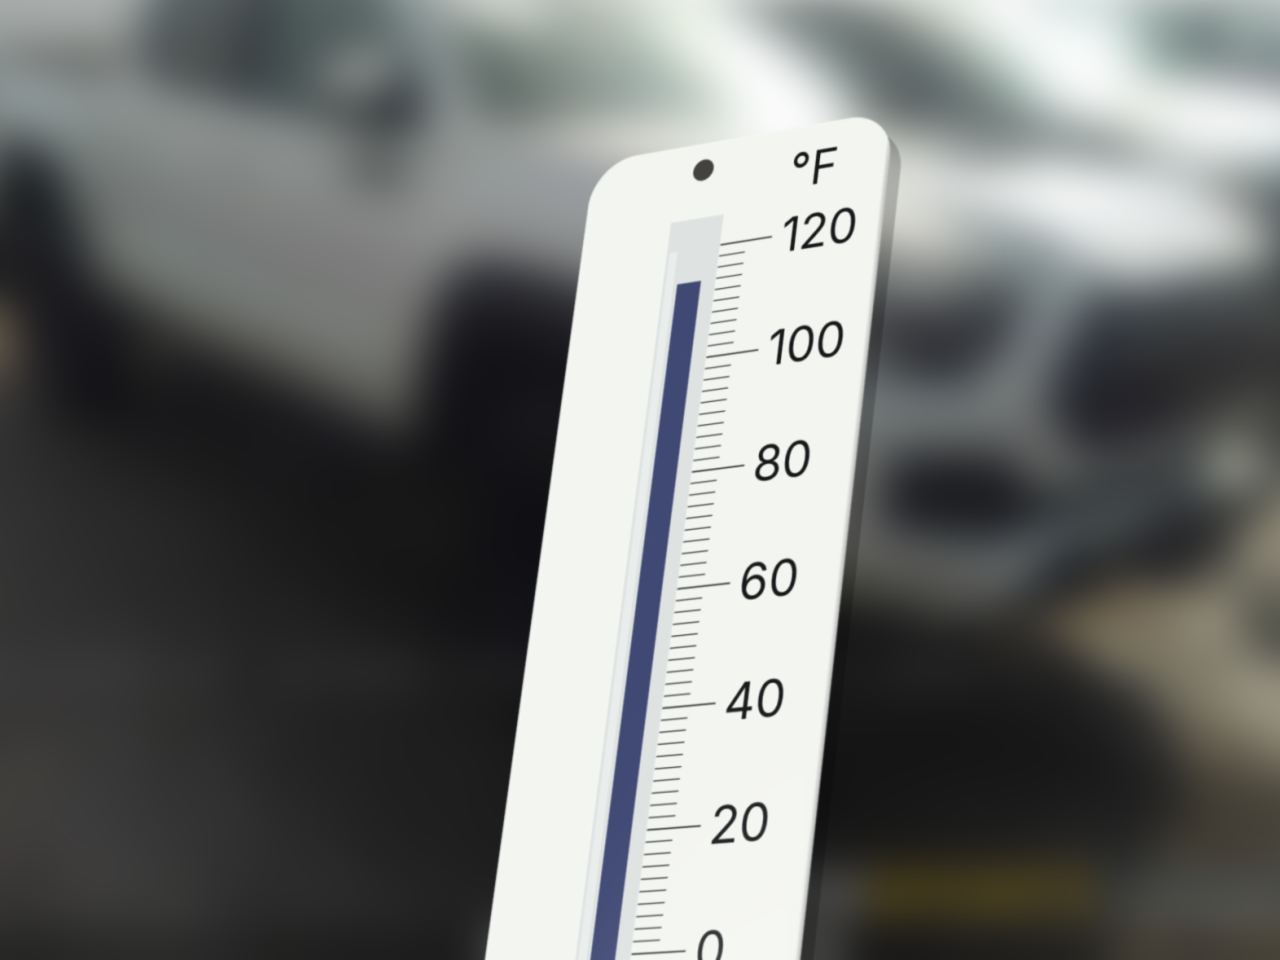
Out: °F 114
